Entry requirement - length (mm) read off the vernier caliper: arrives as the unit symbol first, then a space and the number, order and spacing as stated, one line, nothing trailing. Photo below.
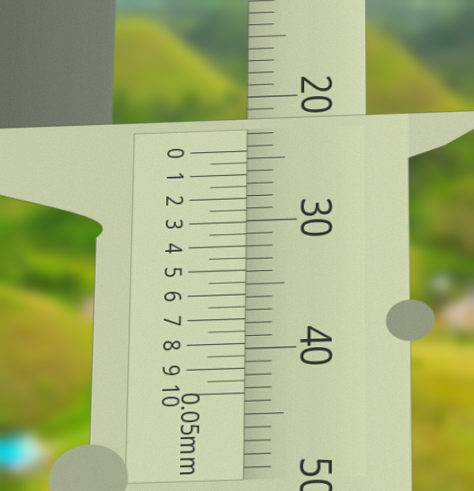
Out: mm 24.4
